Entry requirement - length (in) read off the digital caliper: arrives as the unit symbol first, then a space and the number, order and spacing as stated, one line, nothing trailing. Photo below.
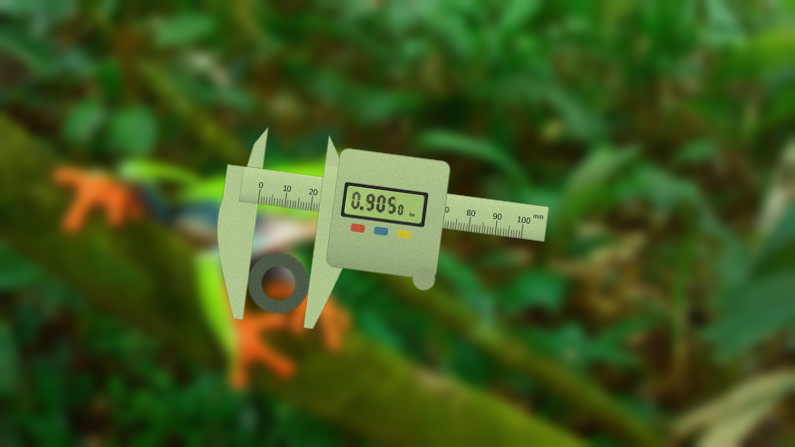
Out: in 0.9050
